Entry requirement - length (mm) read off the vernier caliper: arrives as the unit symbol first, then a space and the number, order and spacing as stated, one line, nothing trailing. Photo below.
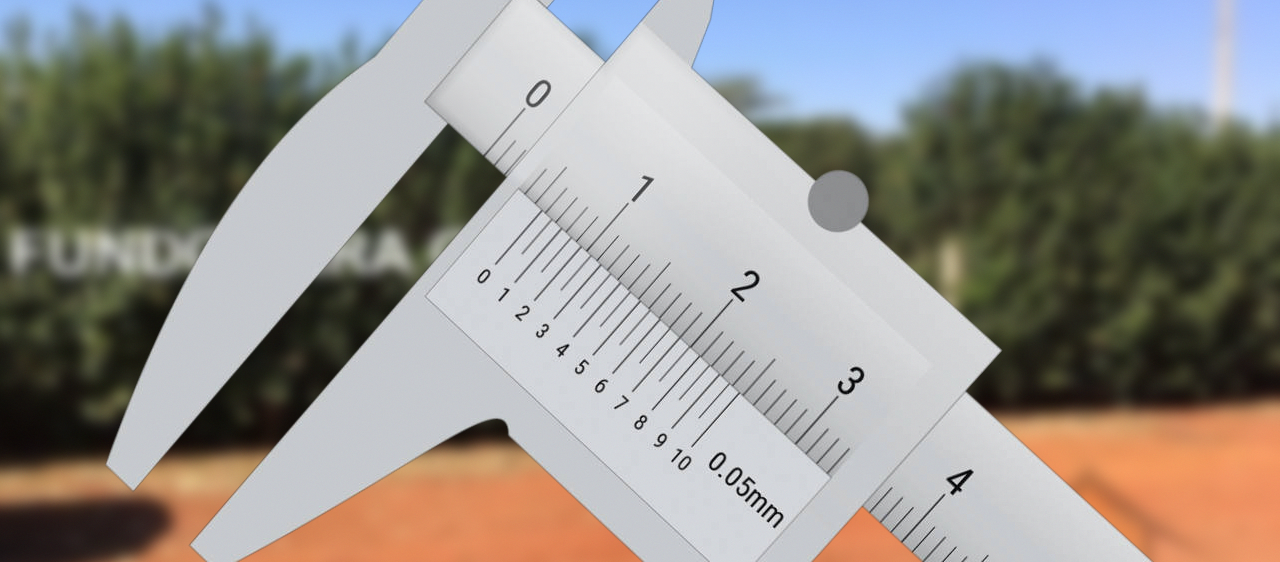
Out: mm 5.7
